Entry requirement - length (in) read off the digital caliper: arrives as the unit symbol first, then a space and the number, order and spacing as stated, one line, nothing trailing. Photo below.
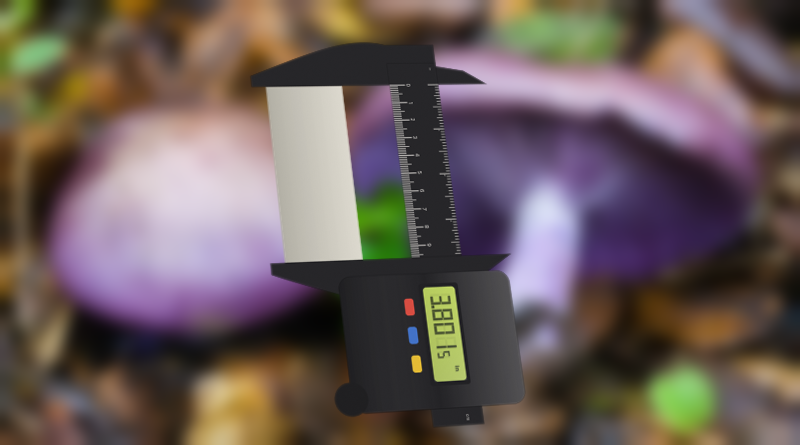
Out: in 3.8015
